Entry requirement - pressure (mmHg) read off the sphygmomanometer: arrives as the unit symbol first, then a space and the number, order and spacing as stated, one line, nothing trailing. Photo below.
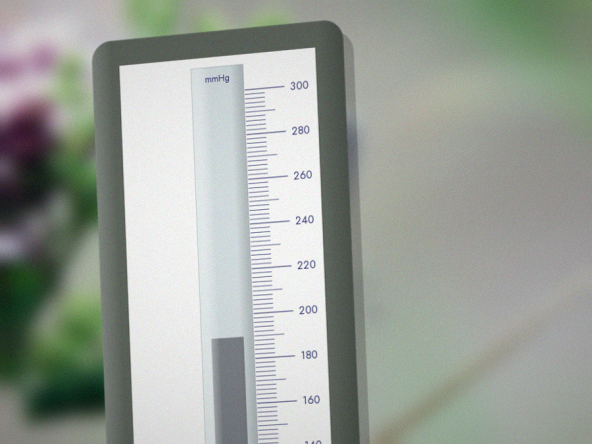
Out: mmHg 190
